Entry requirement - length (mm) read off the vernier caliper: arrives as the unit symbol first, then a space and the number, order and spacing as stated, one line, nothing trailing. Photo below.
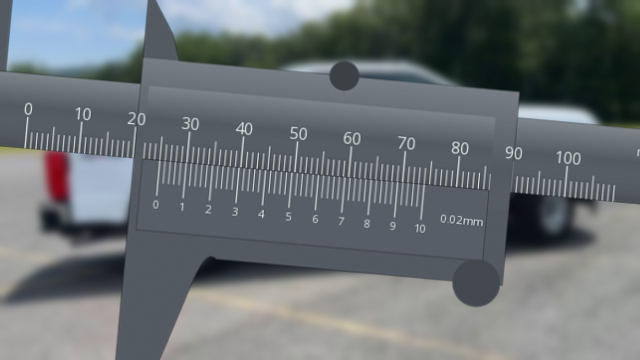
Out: mm 25.0
